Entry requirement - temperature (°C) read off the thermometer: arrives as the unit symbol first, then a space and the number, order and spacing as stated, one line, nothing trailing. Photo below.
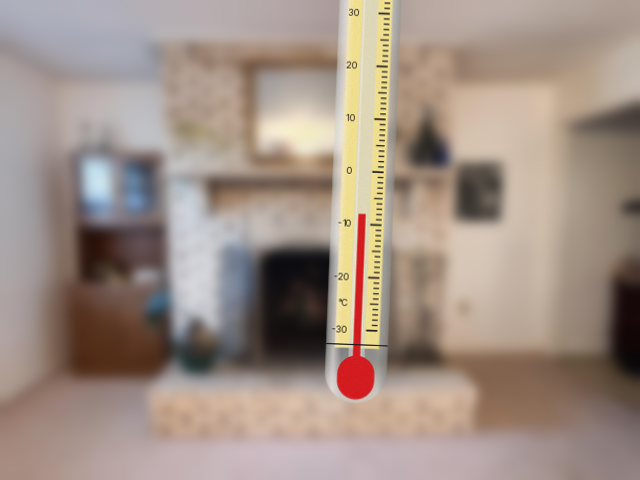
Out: °C -8
